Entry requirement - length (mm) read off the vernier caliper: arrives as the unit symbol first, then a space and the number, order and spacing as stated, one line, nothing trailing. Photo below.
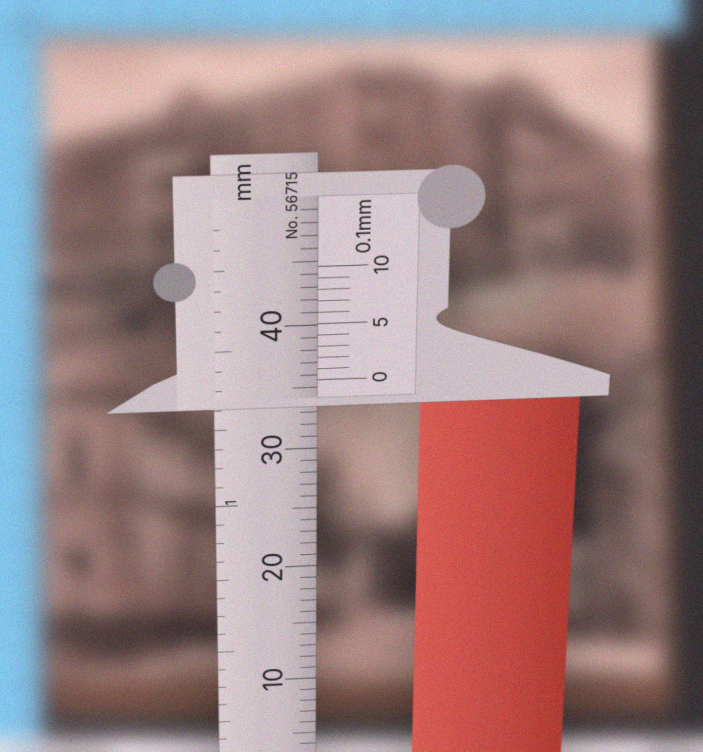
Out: mm 35.6
